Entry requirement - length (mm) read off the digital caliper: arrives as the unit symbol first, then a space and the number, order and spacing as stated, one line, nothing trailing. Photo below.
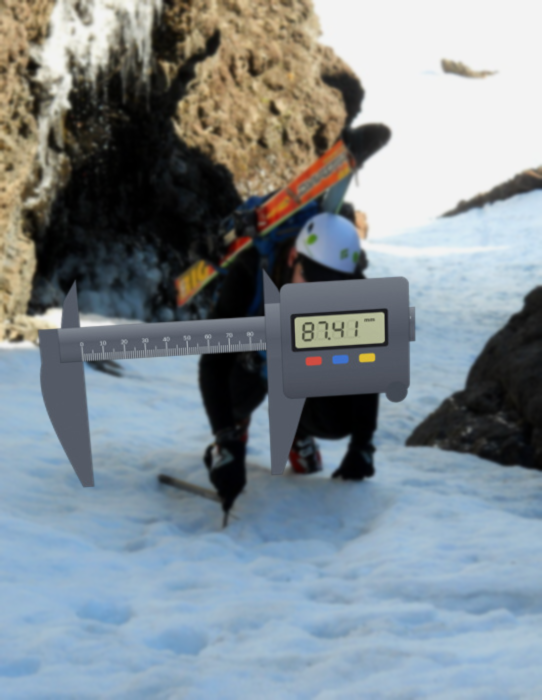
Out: mm 87.41
